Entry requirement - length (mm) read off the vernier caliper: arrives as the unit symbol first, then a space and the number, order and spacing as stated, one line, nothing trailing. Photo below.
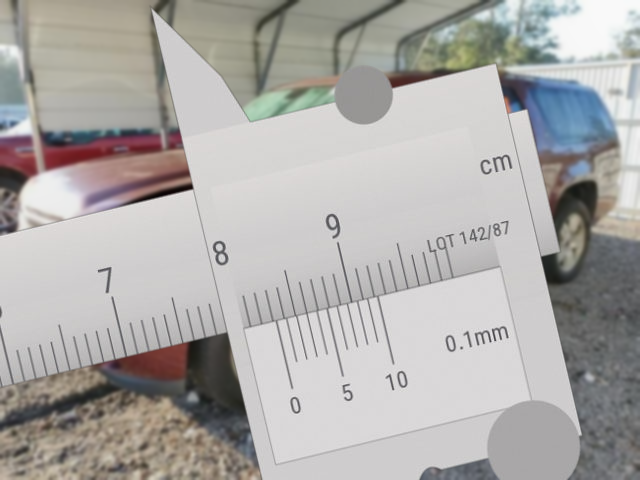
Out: mm 83.3
